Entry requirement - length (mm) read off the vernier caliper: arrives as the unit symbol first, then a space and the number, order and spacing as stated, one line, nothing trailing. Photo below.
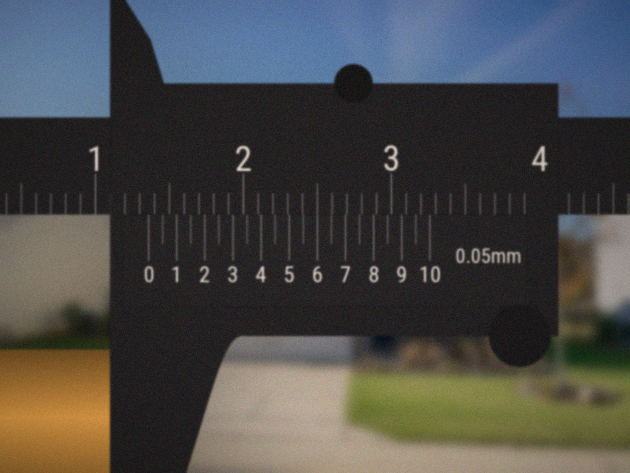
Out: mm 13.6
